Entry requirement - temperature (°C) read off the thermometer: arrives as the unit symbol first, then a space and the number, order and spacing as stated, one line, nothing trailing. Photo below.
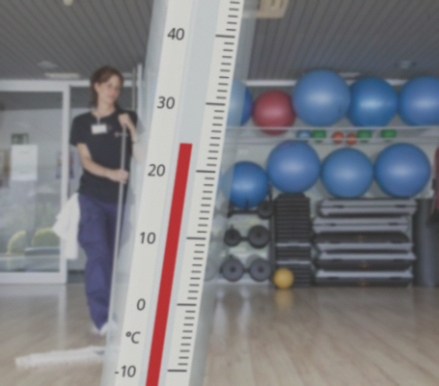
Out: °C 24
